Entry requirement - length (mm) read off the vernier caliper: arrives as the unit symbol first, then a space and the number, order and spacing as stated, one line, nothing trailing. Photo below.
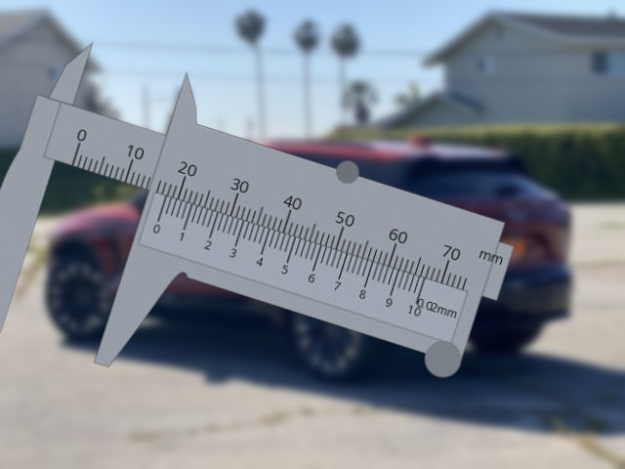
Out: mm 17.8
